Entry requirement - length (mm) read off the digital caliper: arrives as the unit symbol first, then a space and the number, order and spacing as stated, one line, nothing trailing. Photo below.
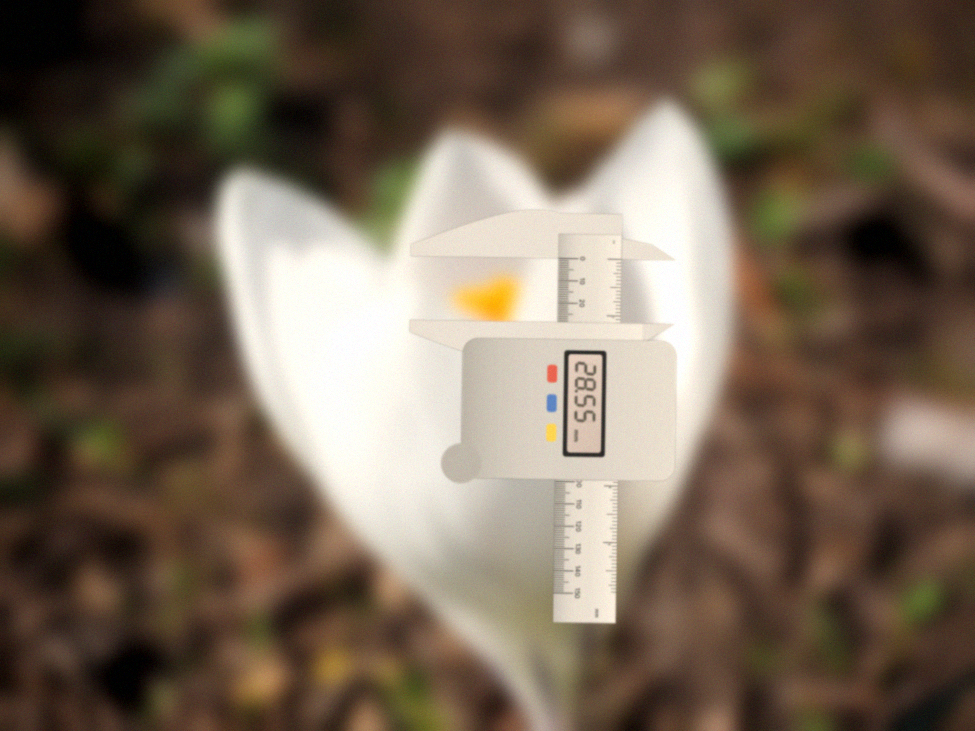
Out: mm 28.55
